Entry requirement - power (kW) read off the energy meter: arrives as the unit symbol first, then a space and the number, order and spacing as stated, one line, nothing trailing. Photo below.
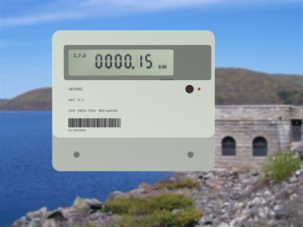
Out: kW 0.15
